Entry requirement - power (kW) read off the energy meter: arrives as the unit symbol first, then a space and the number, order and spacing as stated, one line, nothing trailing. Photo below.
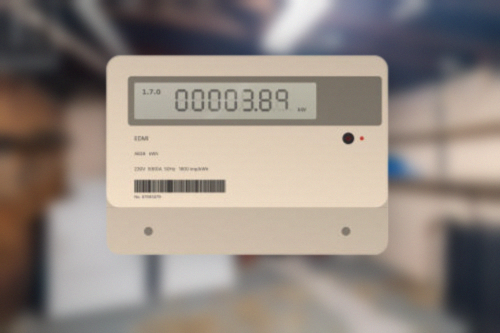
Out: kW 3.89
